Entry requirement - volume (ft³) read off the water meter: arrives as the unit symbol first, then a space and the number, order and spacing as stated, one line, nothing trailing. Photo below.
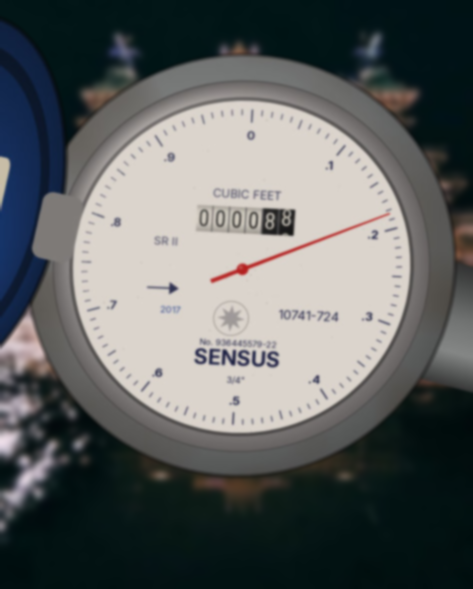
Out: ft³ 88.18
